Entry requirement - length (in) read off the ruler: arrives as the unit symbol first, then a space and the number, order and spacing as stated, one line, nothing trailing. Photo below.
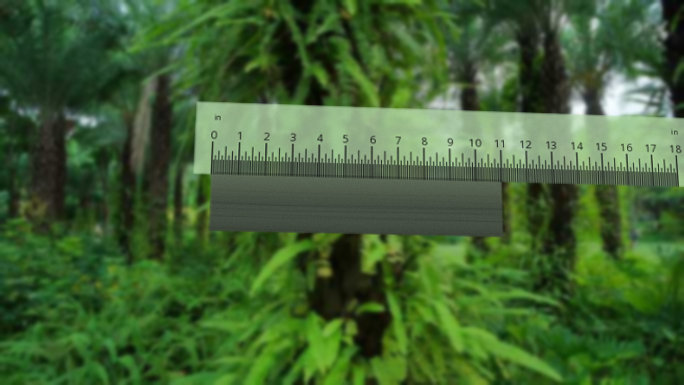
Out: in 11
